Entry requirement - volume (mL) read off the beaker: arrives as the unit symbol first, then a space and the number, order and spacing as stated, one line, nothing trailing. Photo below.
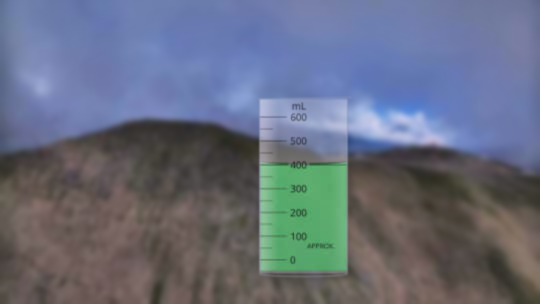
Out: mL 400
